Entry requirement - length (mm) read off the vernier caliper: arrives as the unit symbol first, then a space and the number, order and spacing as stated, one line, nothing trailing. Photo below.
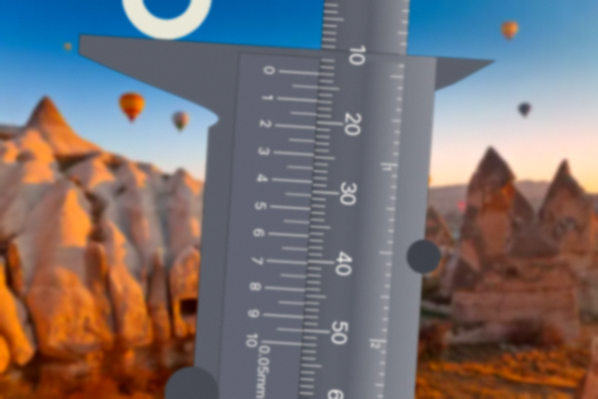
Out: mm 13.0
